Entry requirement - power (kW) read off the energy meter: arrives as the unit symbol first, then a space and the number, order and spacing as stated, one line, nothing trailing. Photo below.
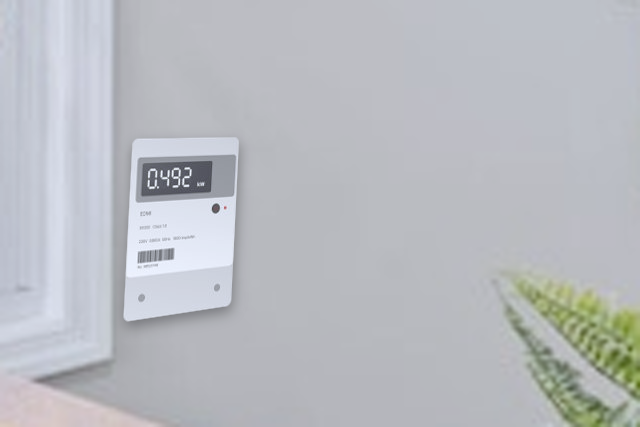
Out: kW 0.492
